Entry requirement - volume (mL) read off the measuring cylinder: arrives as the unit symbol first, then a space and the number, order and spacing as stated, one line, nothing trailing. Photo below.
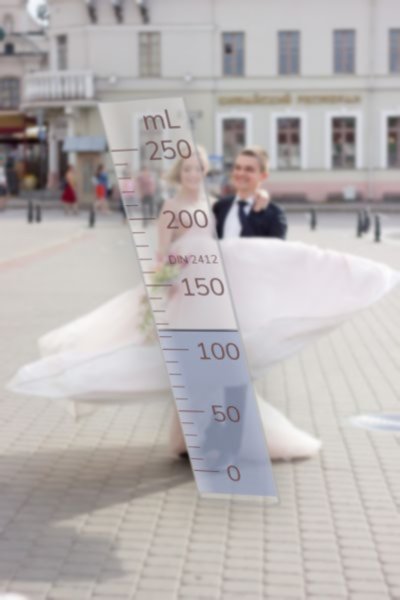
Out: mL 115
